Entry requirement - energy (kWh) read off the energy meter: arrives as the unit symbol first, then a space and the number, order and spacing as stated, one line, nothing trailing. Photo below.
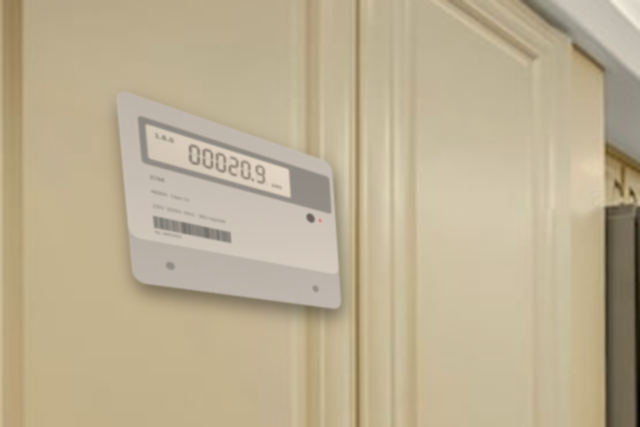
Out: kWh 20.9
